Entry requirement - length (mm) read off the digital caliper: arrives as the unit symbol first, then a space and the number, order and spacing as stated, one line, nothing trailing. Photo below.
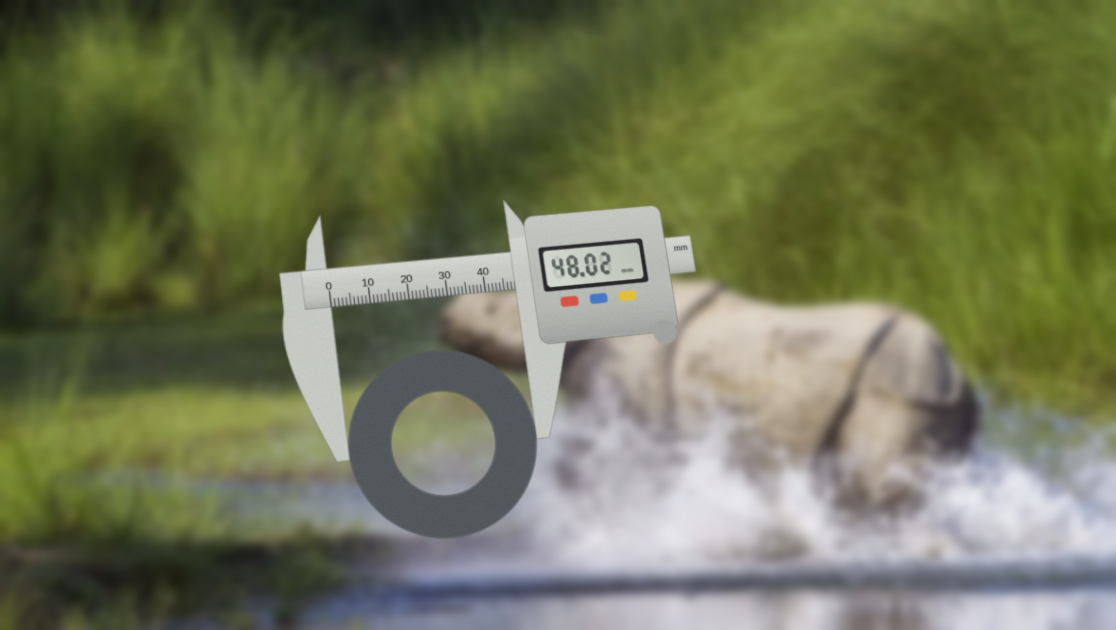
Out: mm 48.02
